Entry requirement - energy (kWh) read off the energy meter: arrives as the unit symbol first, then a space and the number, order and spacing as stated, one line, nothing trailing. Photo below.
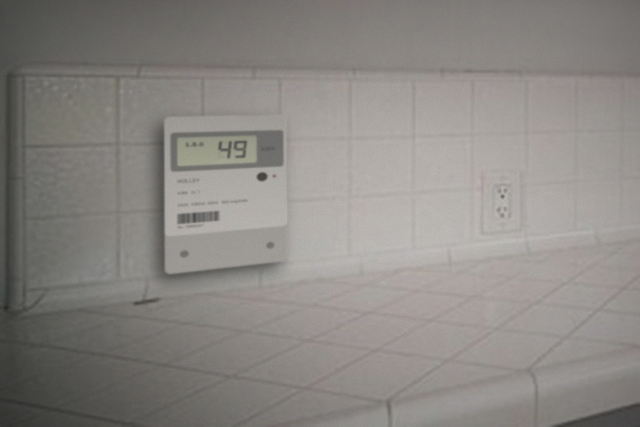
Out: kWh 49
